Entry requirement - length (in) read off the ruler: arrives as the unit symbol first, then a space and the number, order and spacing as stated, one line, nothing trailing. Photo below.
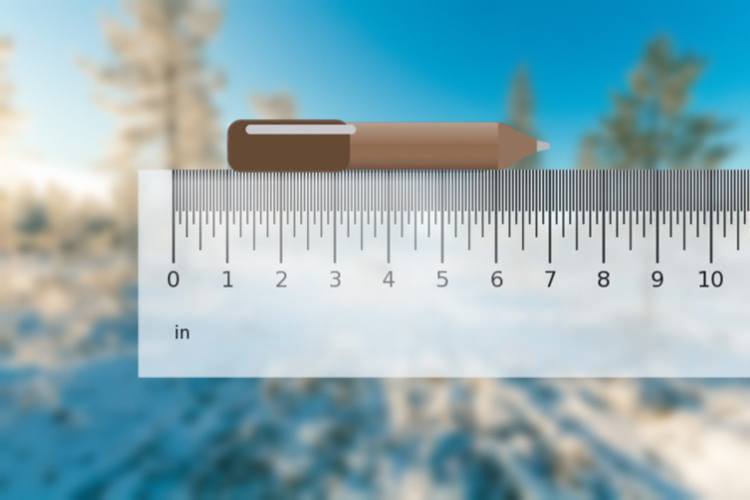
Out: in 6
